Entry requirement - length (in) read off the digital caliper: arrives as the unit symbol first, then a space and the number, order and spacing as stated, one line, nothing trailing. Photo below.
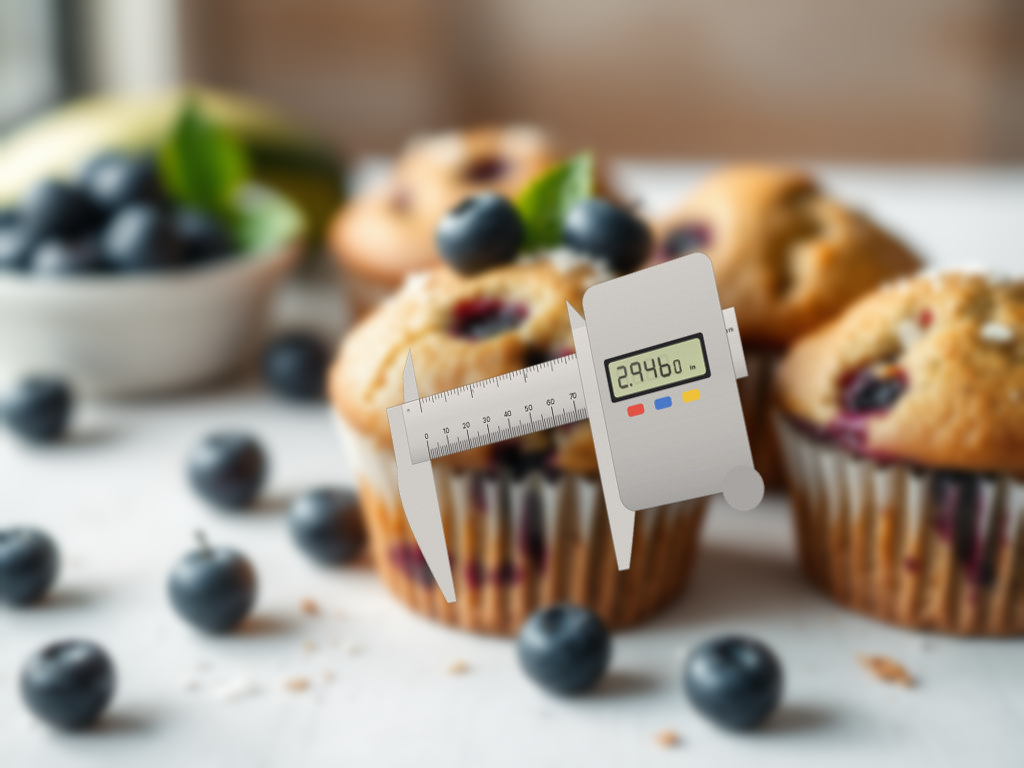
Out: in 2.9460
